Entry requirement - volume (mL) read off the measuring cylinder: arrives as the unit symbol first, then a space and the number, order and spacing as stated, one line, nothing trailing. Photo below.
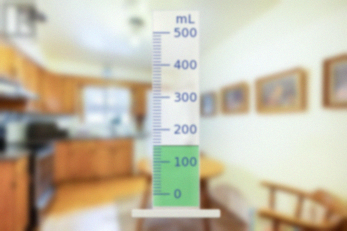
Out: mL 150
